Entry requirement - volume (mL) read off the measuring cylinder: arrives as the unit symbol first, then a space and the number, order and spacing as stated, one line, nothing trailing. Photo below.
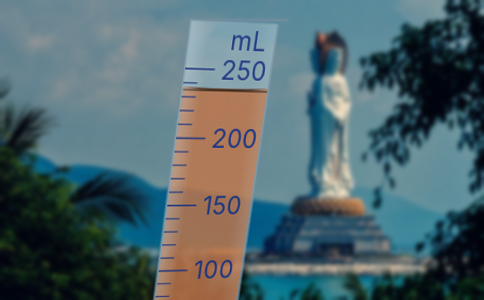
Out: mL 235
